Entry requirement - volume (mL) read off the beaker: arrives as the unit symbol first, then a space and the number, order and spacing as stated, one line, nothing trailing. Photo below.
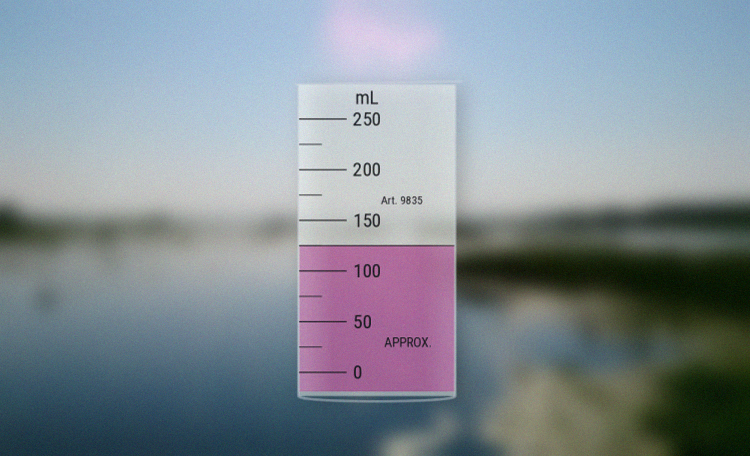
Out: mL 125
